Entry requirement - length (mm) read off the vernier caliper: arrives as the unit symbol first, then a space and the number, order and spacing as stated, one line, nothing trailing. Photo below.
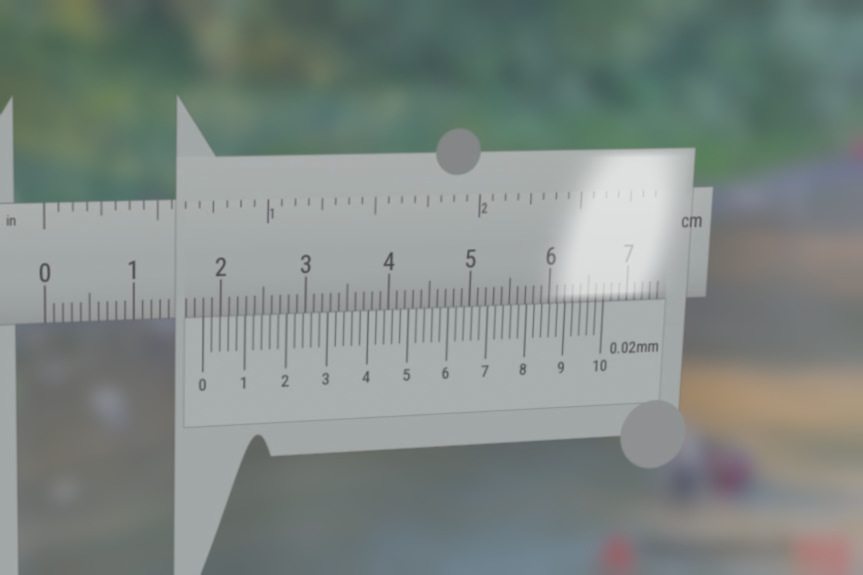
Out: mm 18.0
